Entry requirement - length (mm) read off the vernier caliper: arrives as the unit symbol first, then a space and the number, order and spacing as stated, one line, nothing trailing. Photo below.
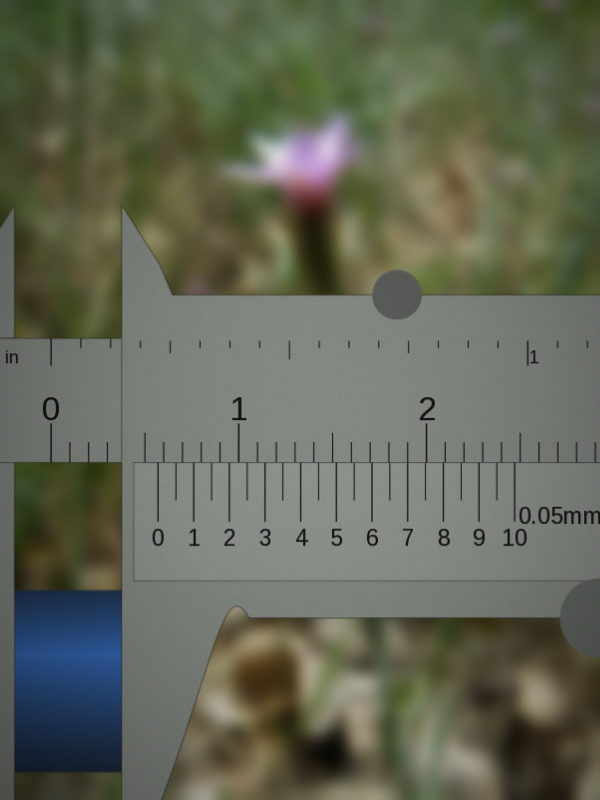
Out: mm 5.7
